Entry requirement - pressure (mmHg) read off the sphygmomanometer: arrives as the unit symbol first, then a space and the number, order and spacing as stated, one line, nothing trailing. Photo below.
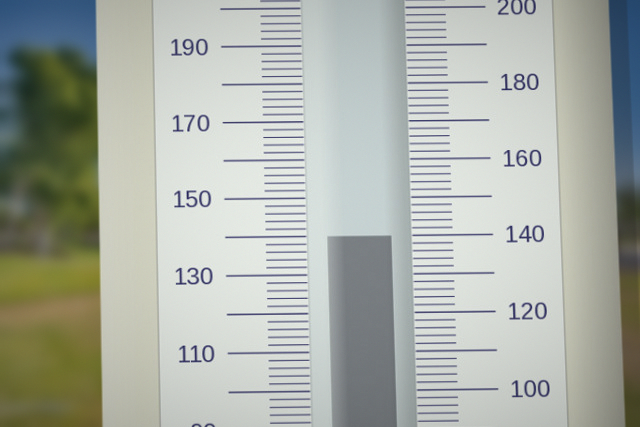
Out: mmHg 140
